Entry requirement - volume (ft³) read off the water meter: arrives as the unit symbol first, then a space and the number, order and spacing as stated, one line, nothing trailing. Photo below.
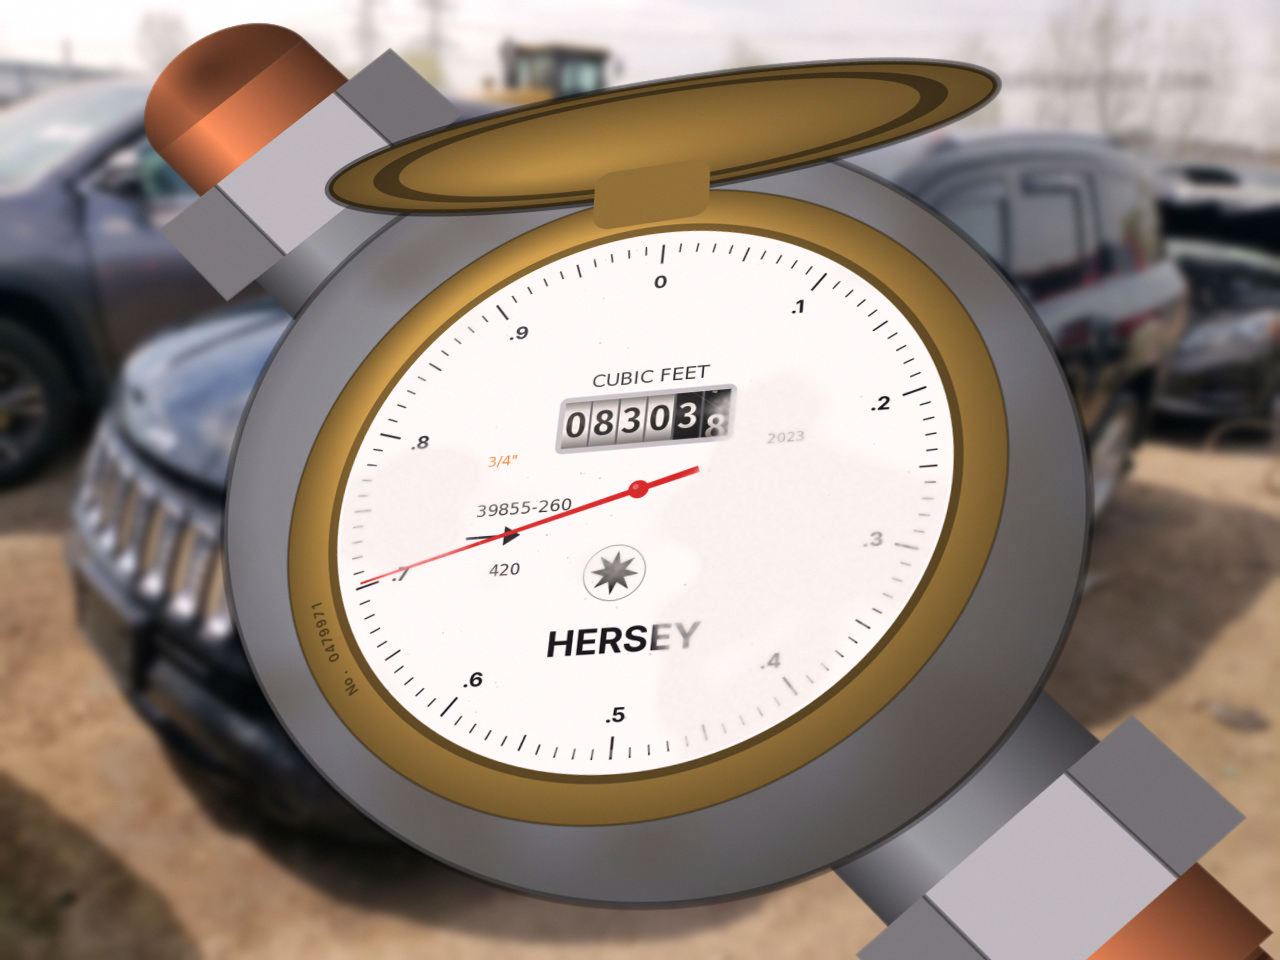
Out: ft³ 83037.70
